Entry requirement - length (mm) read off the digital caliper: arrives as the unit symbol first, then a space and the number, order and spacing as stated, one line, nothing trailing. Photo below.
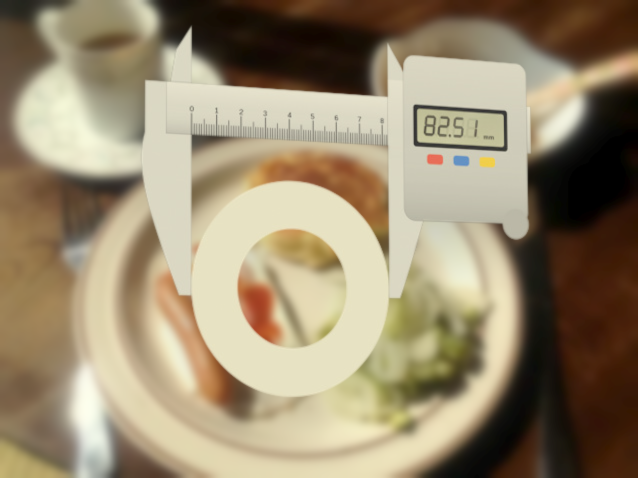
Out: mm 82.51
